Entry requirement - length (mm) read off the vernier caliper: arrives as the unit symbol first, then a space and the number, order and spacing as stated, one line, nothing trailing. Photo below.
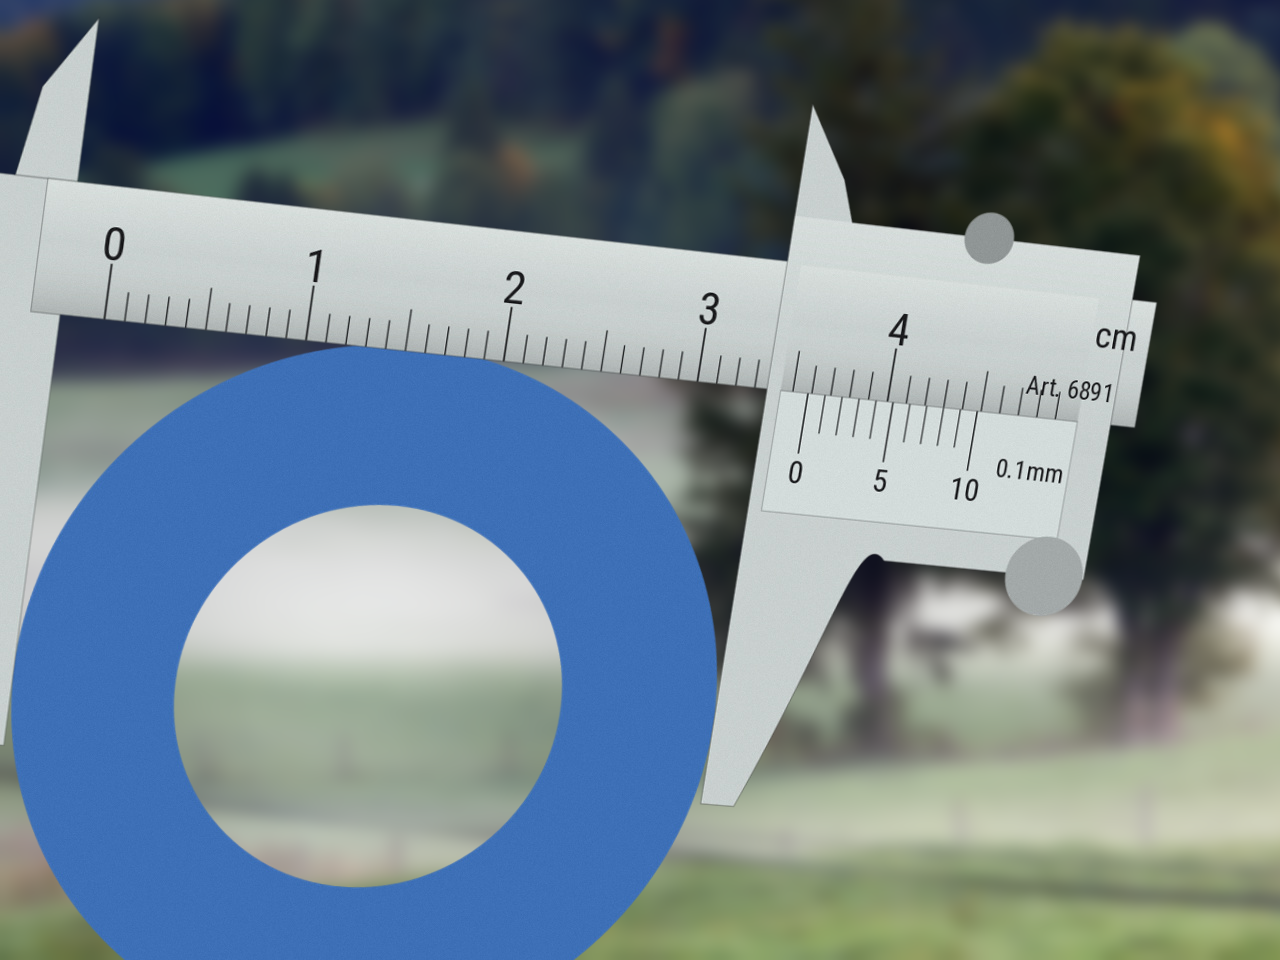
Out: mm 35.8
